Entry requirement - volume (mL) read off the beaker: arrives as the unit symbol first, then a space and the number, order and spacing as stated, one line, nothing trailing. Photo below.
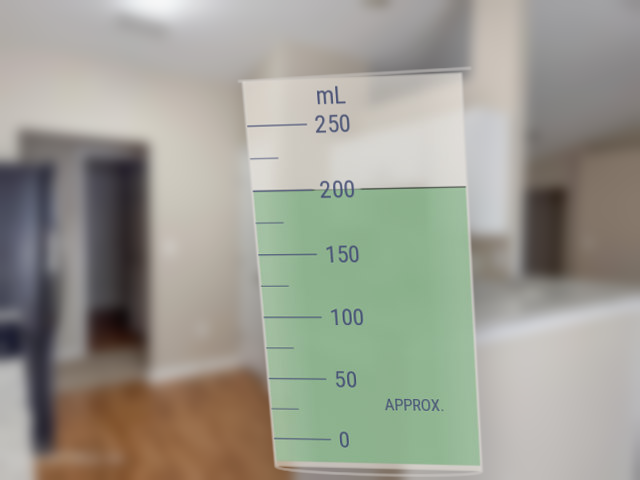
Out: mL 200
